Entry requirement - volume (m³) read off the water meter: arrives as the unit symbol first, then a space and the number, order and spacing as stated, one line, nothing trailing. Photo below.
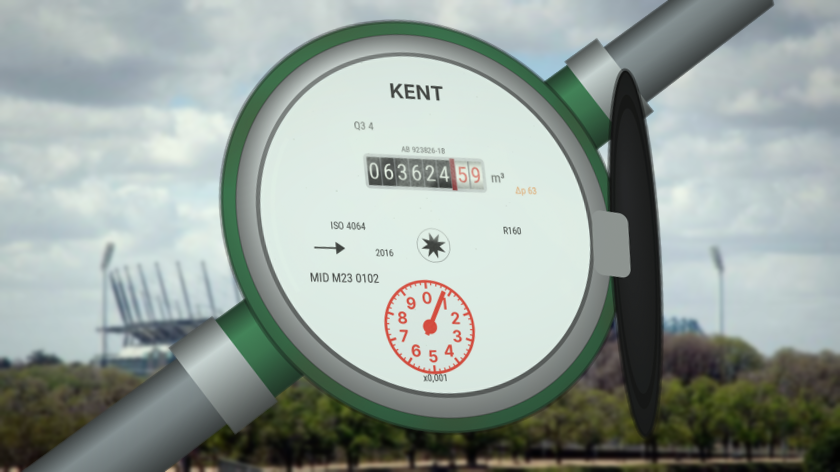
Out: m³ 63624.590
